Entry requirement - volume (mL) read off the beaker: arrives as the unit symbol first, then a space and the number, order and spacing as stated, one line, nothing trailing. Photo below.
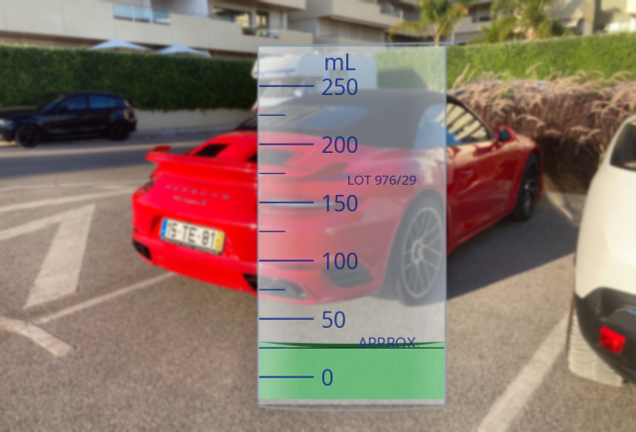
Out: mL 25
